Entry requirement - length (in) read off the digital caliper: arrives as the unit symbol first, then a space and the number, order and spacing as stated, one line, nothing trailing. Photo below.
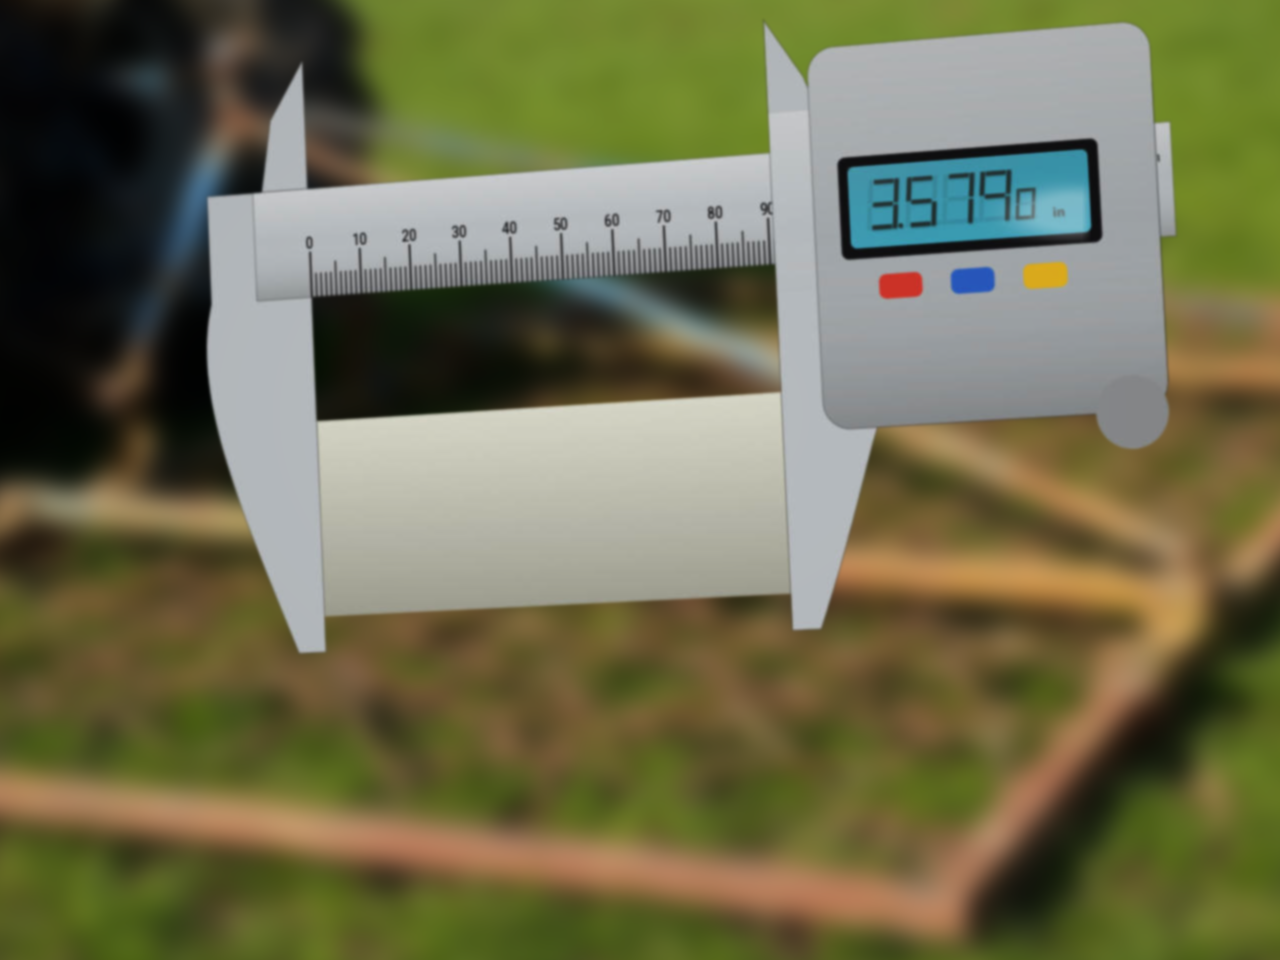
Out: in 3.5790
